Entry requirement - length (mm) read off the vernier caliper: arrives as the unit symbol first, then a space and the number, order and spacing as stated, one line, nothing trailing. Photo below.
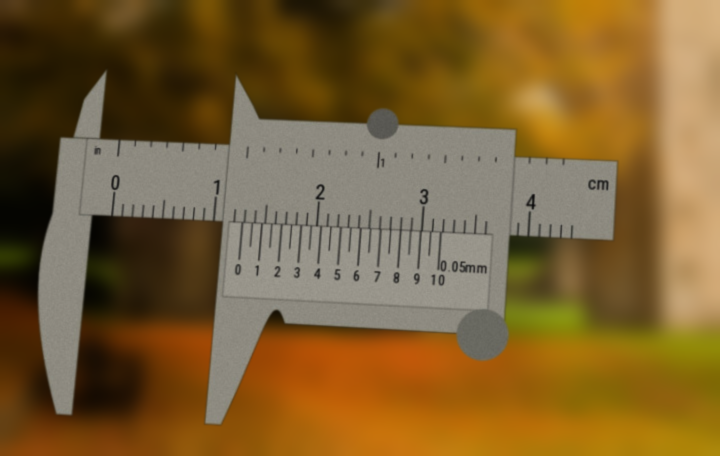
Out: mm 12.8
